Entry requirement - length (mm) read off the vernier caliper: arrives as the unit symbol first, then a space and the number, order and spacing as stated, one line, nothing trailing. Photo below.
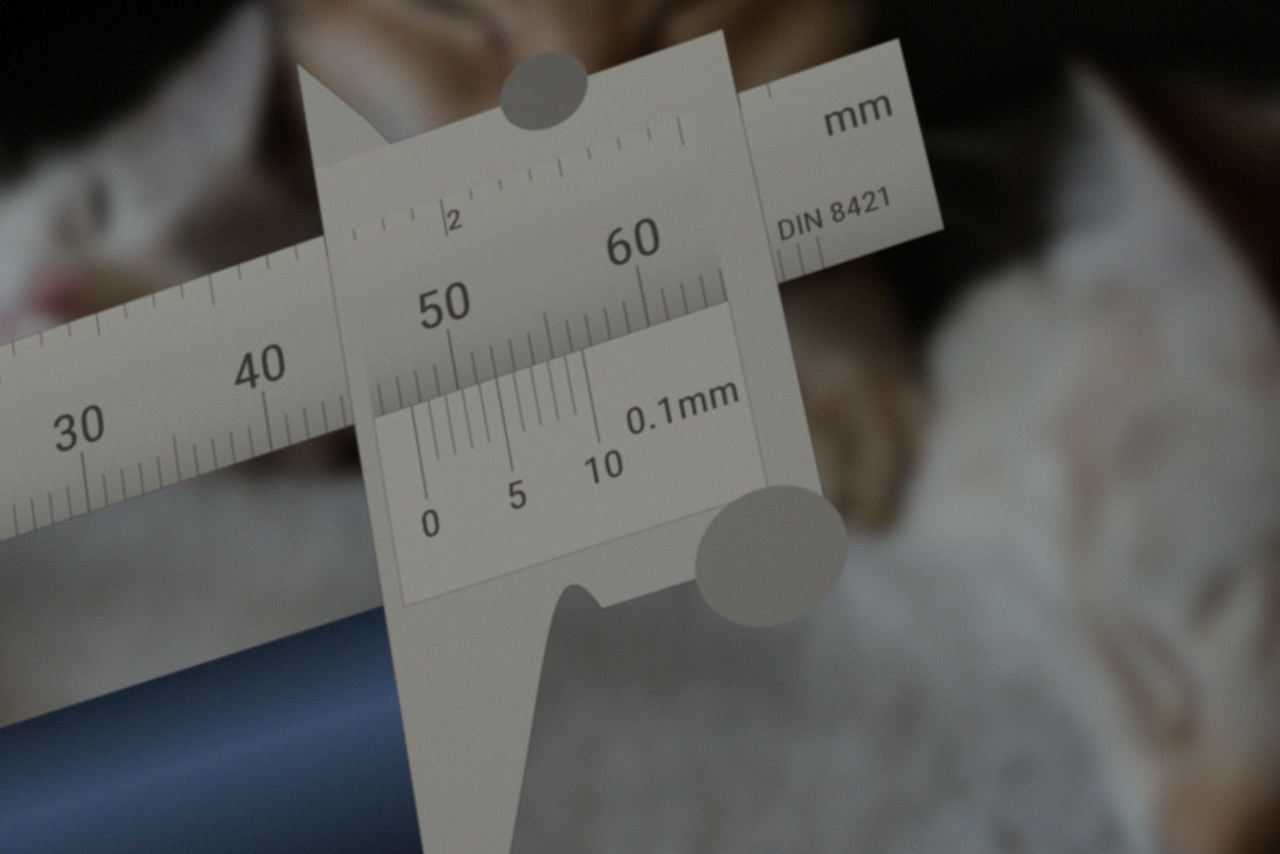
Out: mm 47.5
